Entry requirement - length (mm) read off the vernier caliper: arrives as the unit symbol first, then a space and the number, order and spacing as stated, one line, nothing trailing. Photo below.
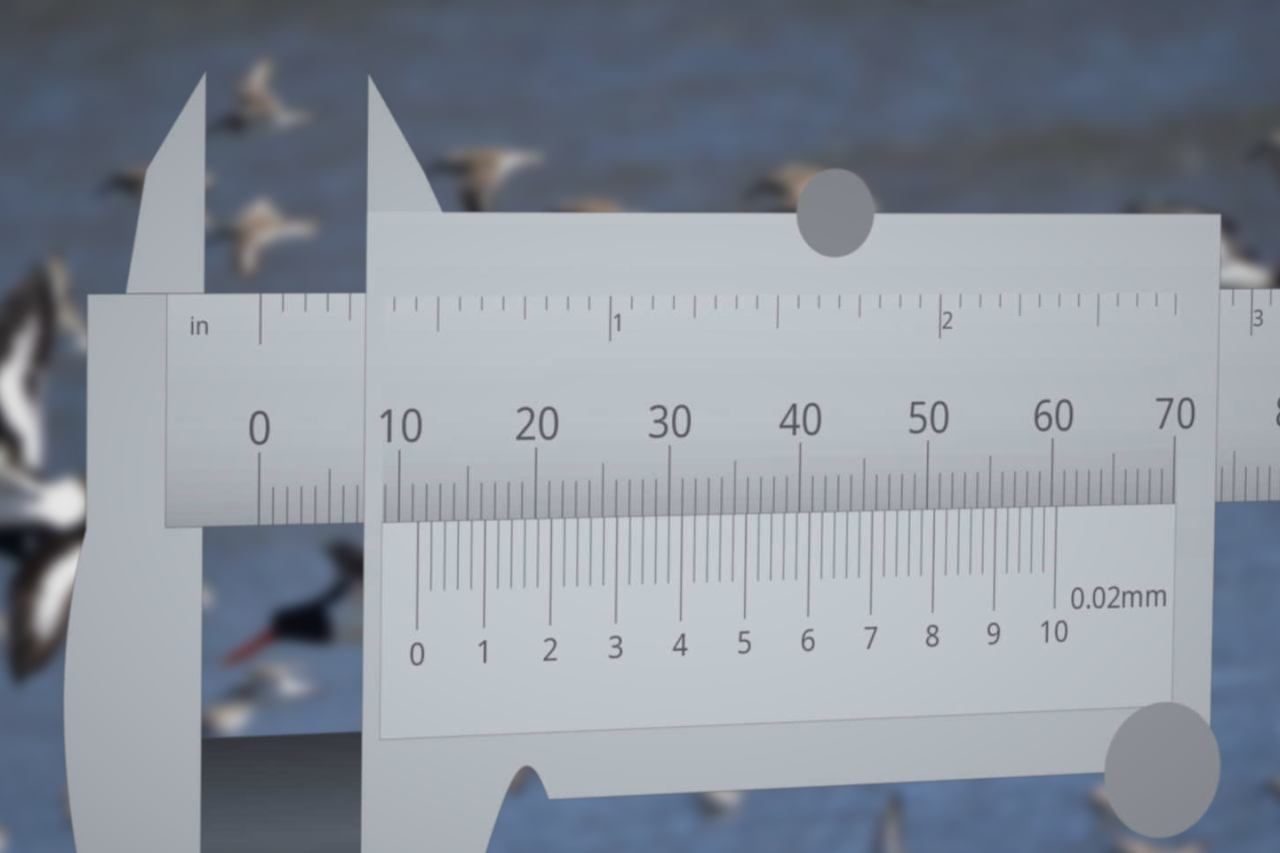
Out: mm 11.4
